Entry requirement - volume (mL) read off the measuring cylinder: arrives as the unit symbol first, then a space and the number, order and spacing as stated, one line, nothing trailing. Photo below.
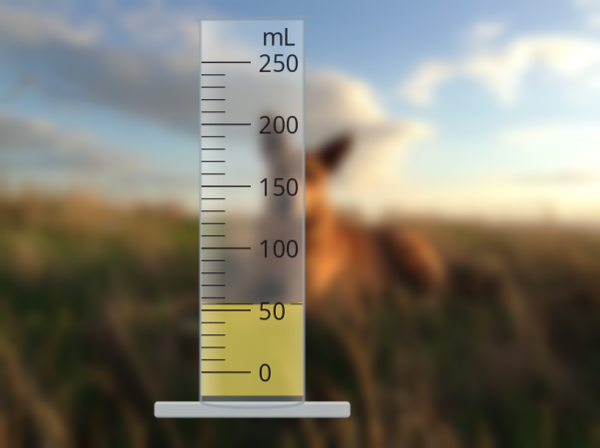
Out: mL 55
